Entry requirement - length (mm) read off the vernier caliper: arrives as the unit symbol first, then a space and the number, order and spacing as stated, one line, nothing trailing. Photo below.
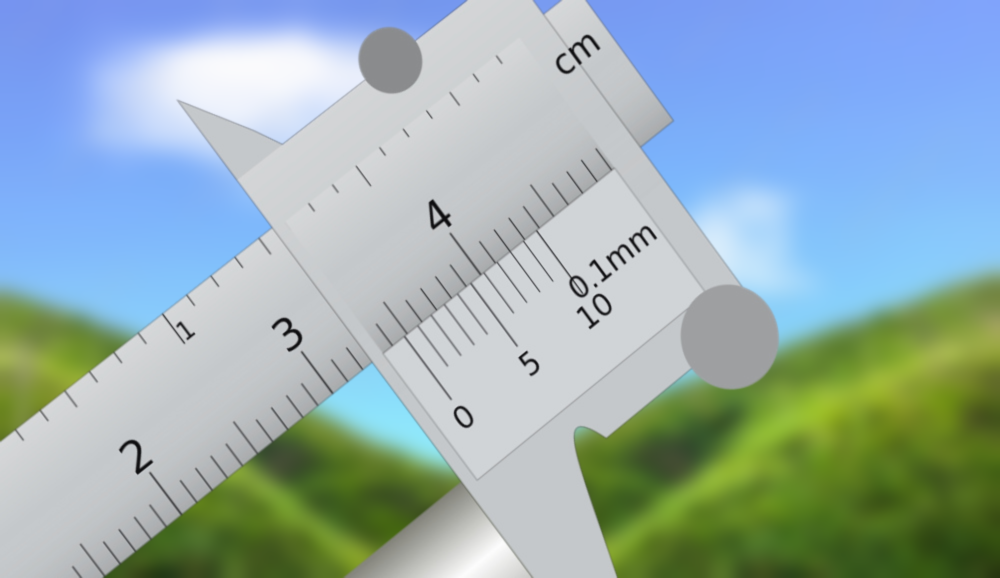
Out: mm 34.8
